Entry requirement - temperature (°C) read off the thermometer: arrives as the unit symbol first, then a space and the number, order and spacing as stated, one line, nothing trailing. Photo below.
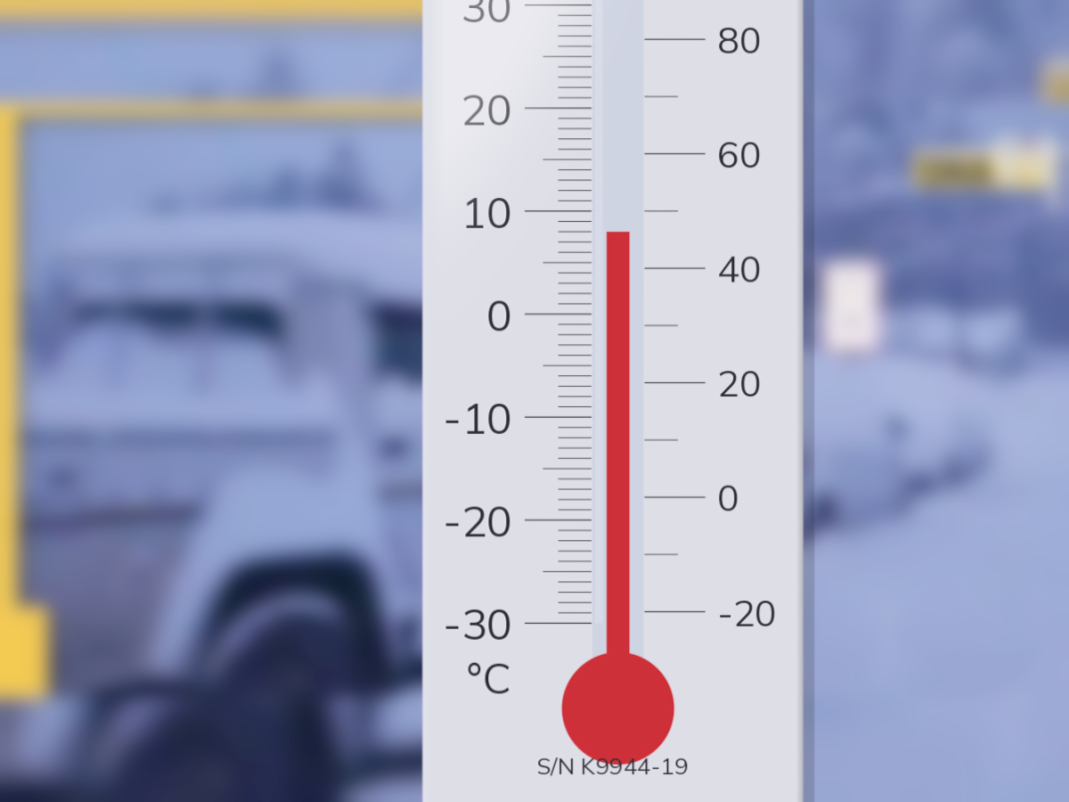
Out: °C 8
